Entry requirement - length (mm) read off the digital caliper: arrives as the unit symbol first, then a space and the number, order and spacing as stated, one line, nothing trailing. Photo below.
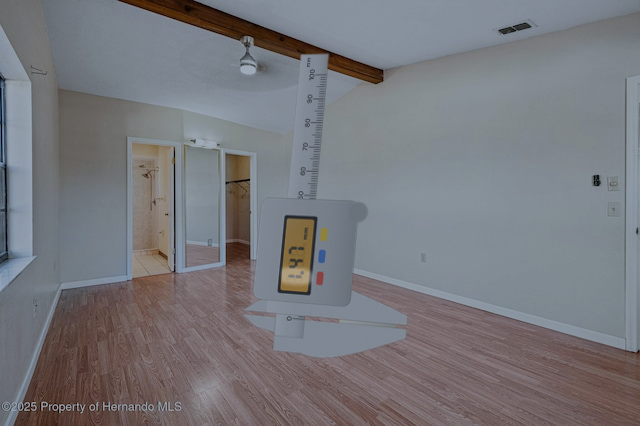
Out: mm 1.47
